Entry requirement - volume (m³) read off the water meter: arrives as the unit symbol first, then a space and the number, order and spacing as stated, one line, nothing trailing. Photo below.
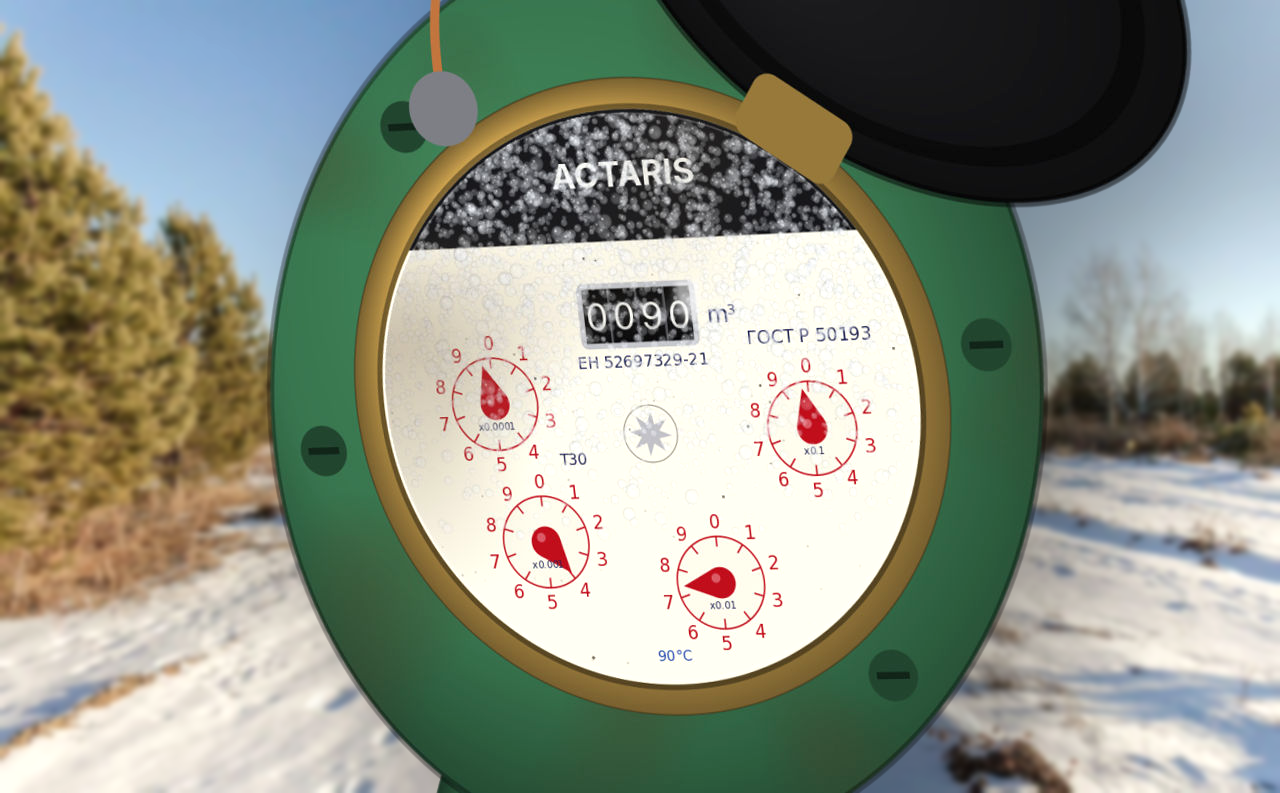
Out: m³ 89.9739
